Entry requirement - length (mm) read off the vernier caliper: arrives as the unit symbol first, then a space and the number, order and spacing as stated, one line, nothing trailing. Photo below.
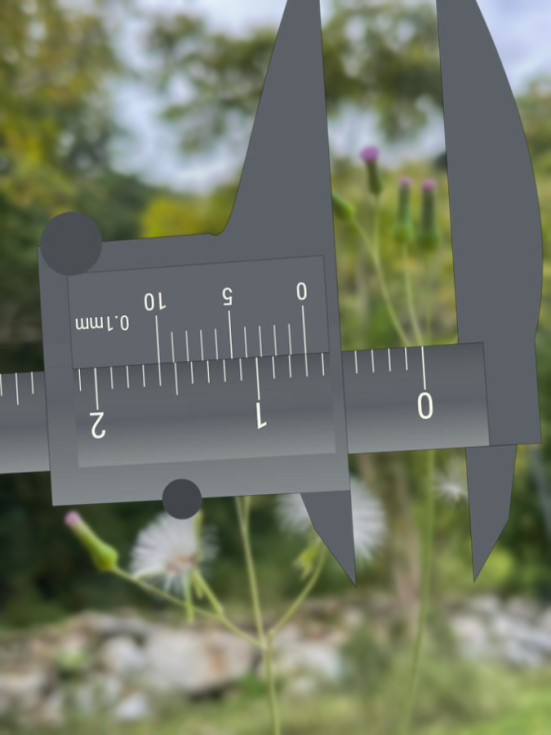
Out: mm 7.0
